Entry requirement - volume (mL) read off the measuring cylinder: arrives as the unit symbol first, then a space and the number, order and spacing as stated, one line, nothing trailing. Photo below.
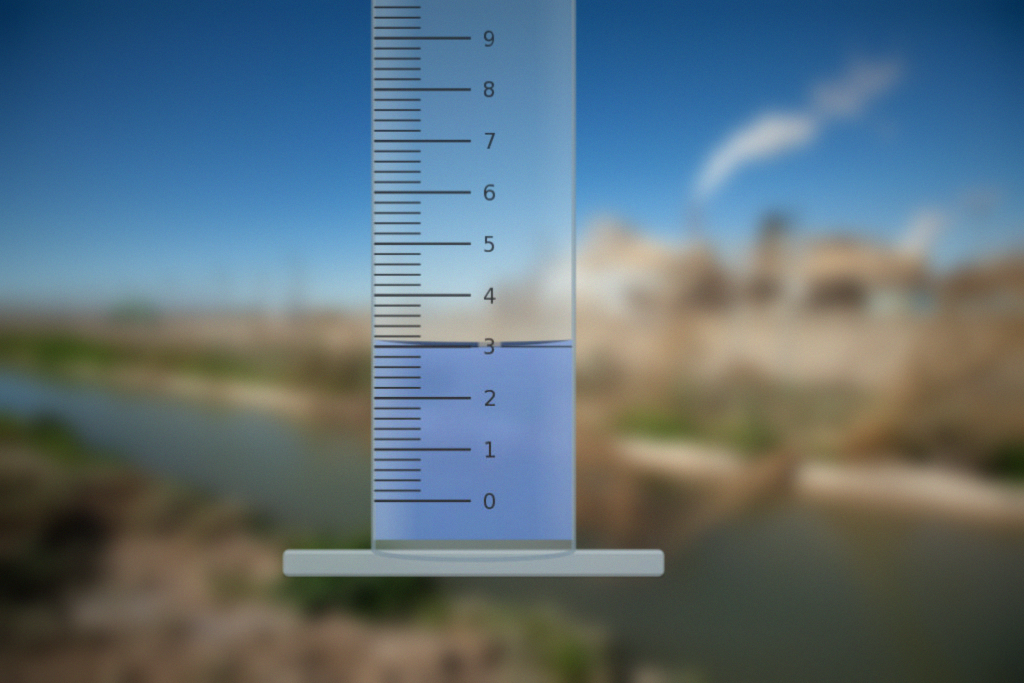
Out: mL 3
